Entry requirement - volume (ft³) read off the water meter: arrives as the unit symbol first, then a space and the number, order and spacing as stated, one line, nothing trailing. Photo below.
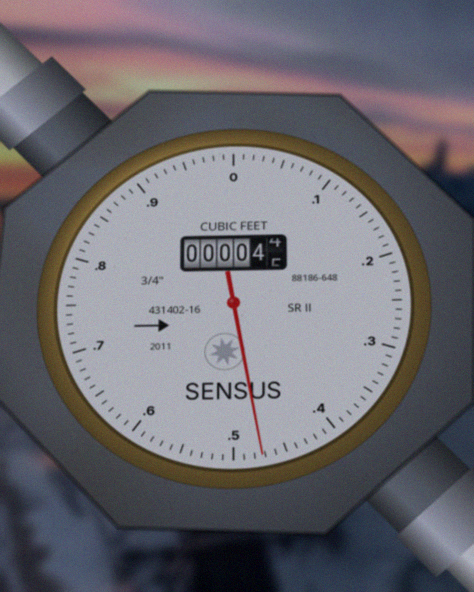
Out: ft³ 44.47
